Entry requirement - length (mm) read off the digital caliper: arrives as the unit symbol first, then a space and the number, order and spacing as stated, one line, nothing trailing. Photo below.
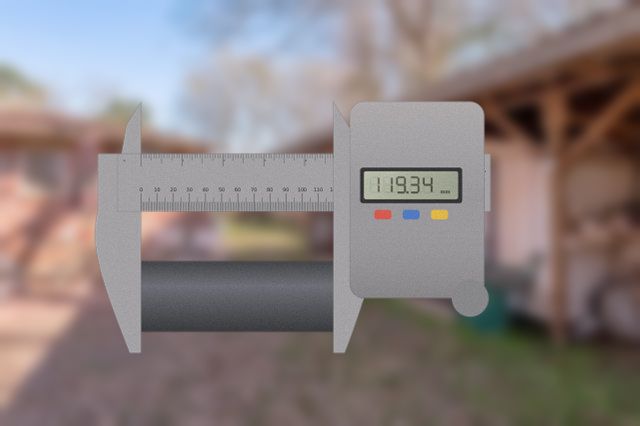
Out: mm 119.34
